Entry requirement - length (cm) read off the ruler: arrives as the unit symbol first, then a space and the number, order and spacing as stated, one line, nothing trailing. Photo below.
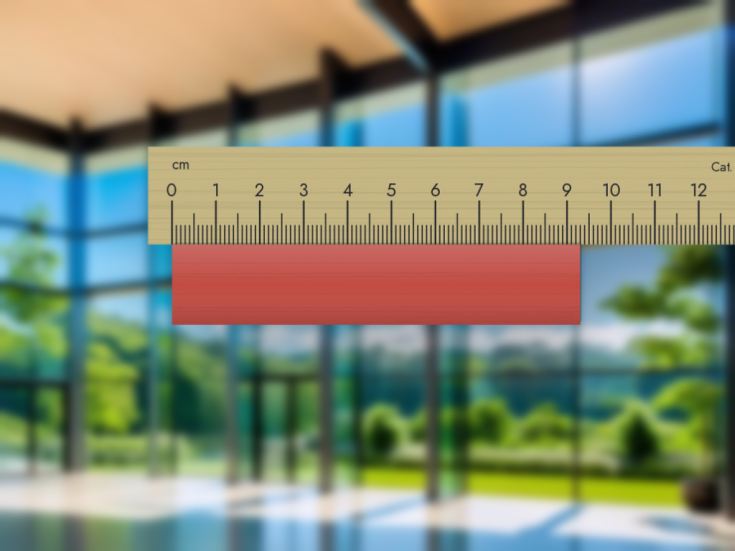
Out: cm 9.3
